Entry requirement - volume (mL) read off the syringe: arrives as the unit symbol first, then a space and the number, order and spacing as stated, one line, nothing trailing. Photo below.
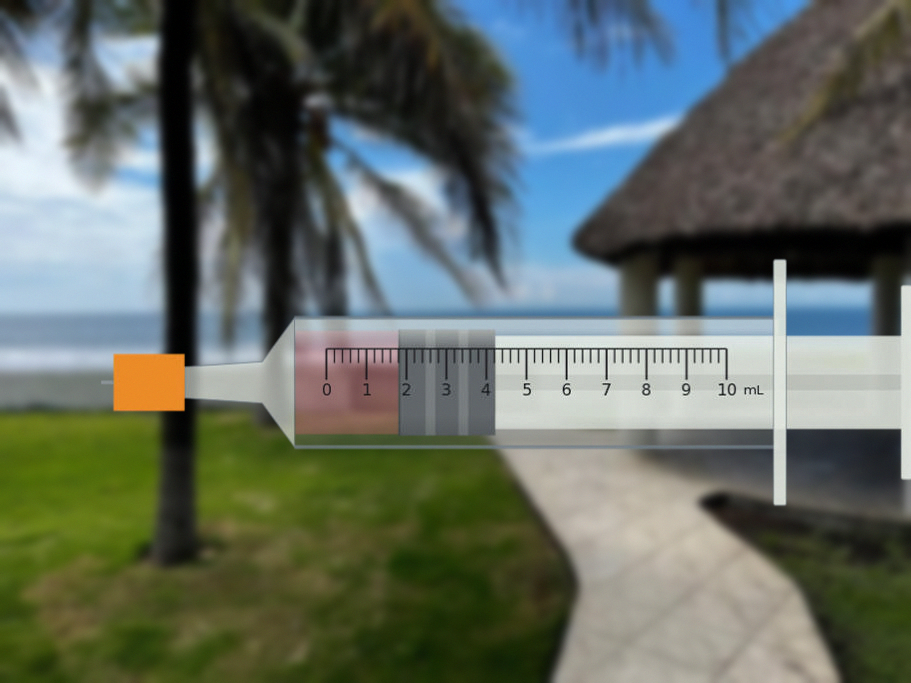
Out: mL 1.8
